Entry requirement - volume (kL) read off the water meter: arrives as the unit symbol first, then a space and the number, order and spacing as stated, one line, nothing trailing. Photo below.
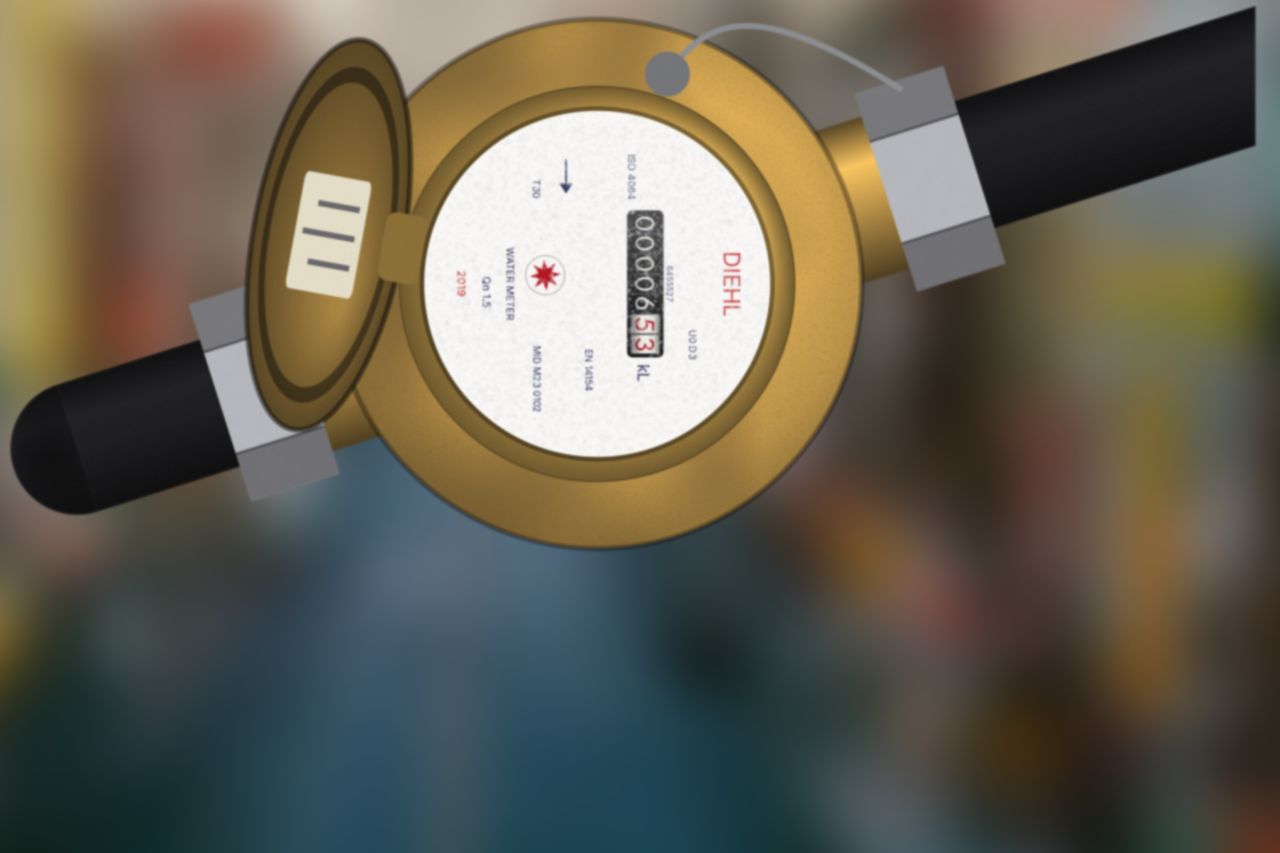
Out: kL 6.53
